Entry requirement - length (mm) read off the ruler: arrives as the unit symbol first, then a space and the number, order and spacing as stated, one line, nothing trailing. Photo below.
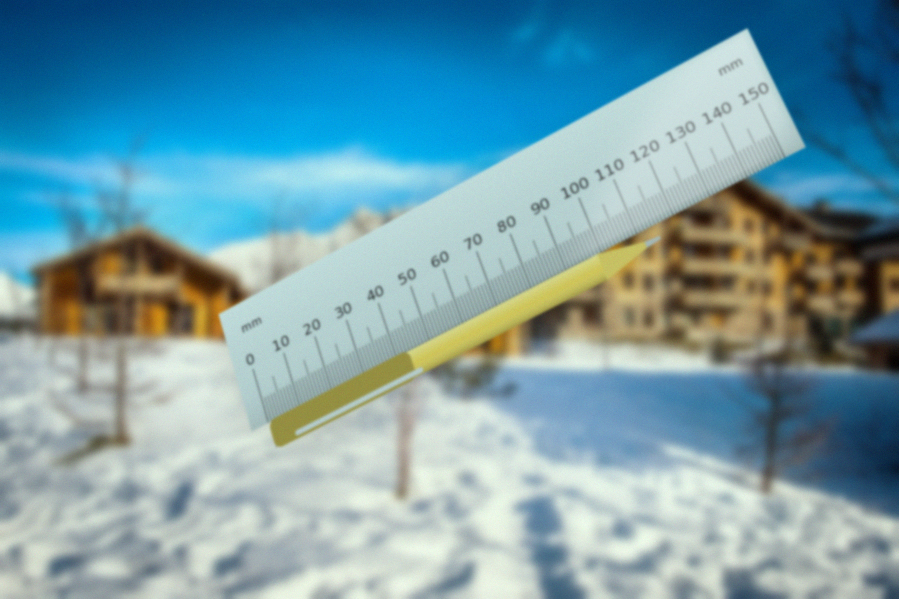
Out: mm 115
